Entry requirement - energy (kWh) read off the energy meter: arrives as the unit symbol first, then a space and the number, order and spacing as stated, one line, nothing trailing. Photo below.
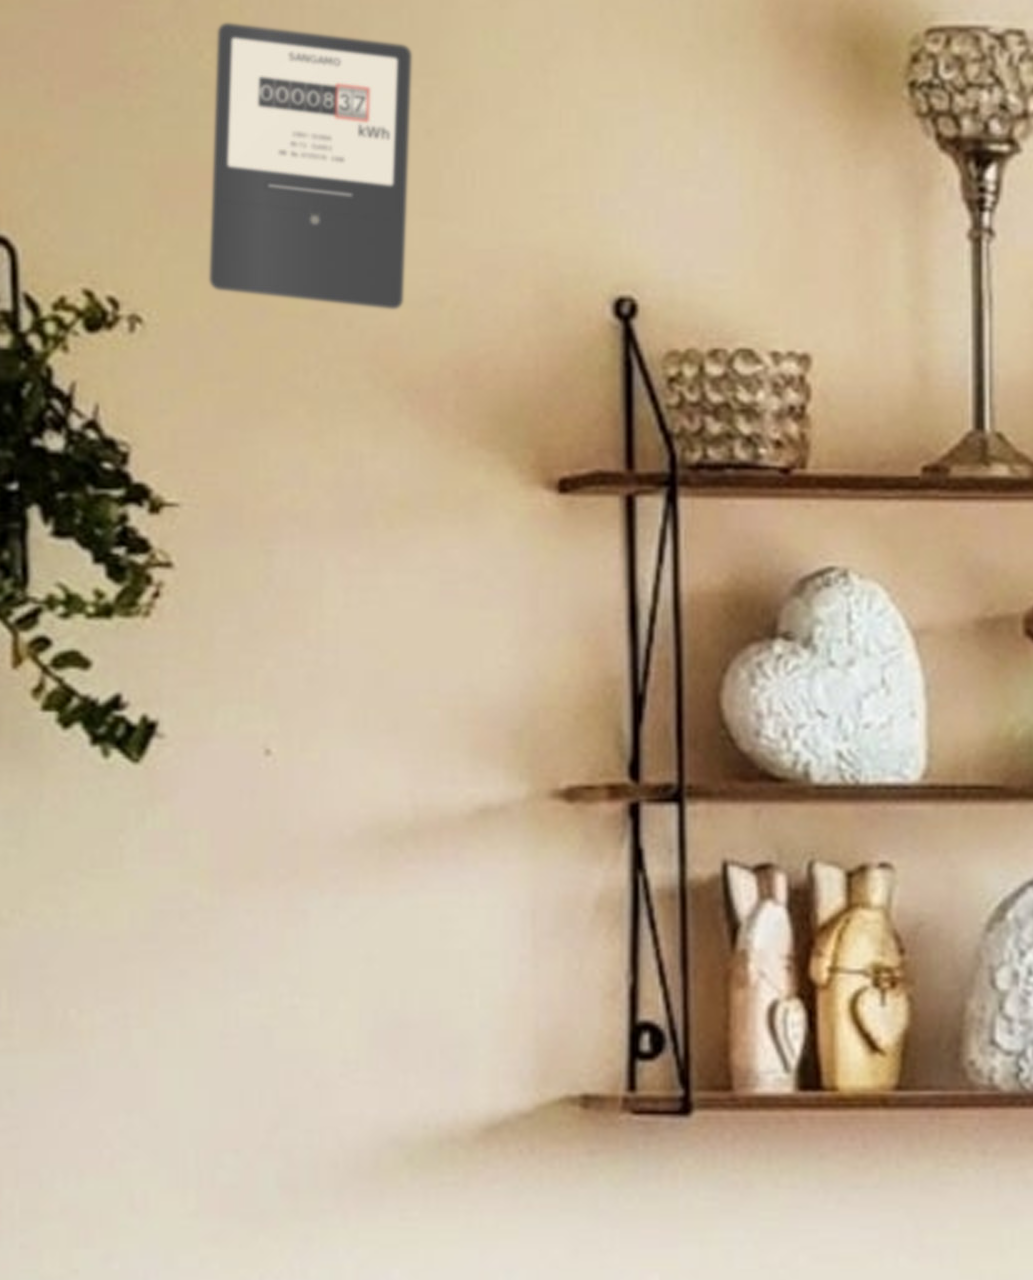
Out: kWh 8.37
